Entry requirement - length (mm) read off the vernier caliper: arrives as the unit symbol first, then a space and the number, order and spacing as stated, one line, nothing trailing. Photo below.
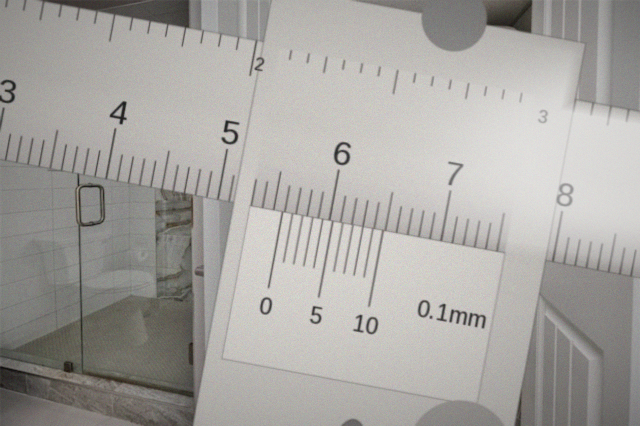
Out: mm 55.8
